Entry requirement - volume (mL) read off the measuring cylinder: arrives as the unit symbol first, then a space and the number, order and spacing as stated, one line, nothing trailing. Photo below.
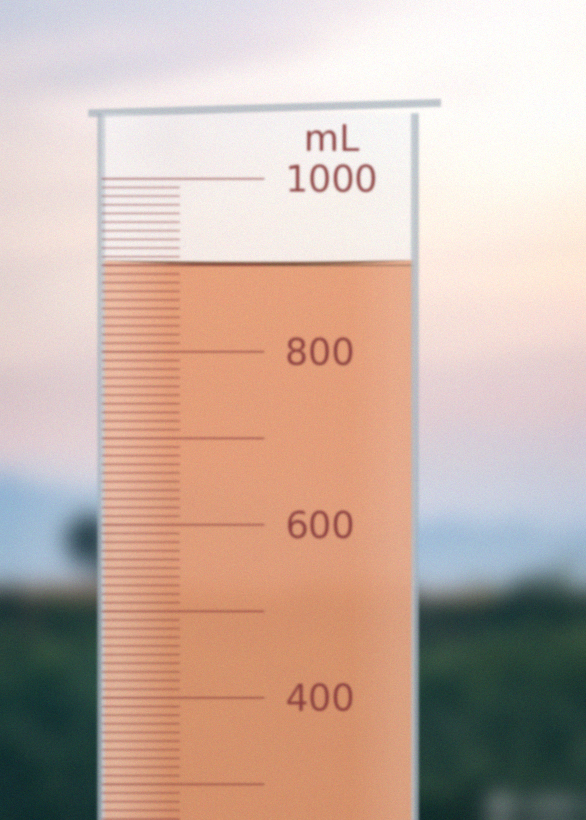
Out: mL 900
